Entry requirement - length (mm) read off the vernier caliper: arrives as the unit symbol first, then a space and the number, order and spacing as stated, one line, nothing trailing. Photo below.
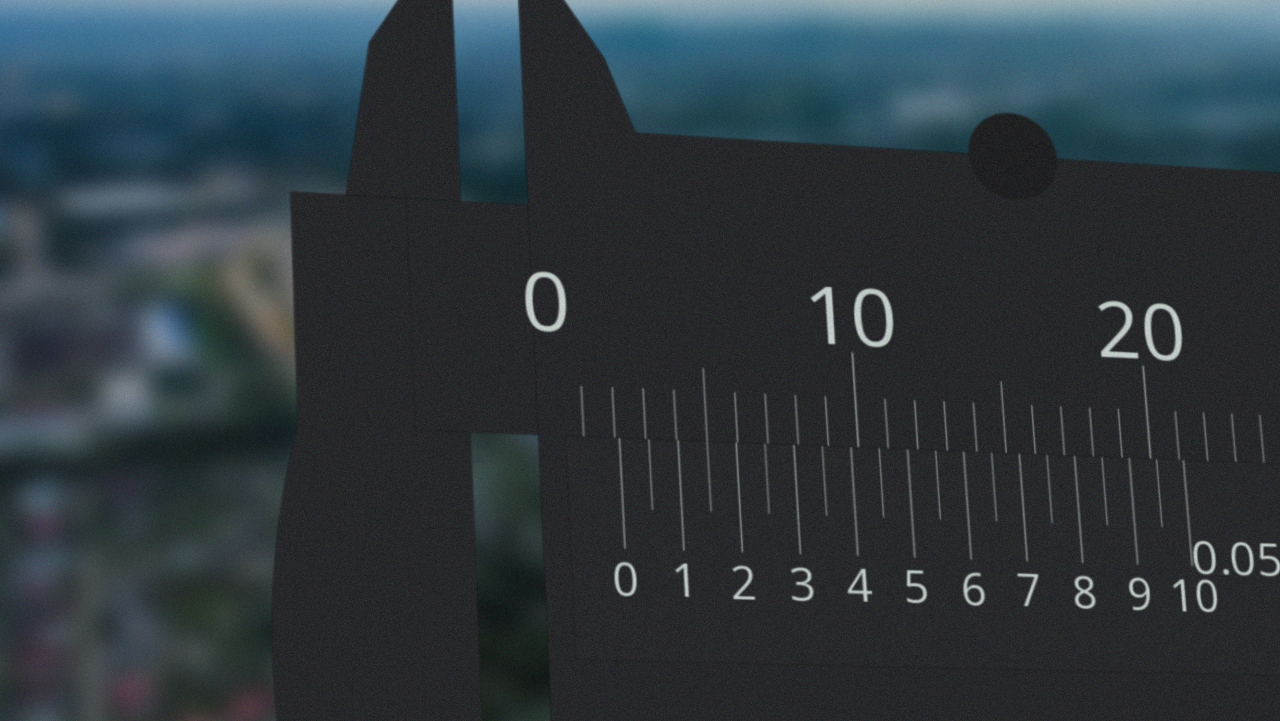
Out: mm 2.15
